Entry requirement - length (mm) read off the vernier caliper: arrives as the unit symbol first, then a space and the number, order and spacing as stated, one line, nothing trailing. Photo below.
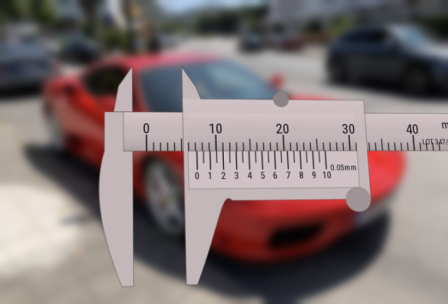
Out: mm 7.2
